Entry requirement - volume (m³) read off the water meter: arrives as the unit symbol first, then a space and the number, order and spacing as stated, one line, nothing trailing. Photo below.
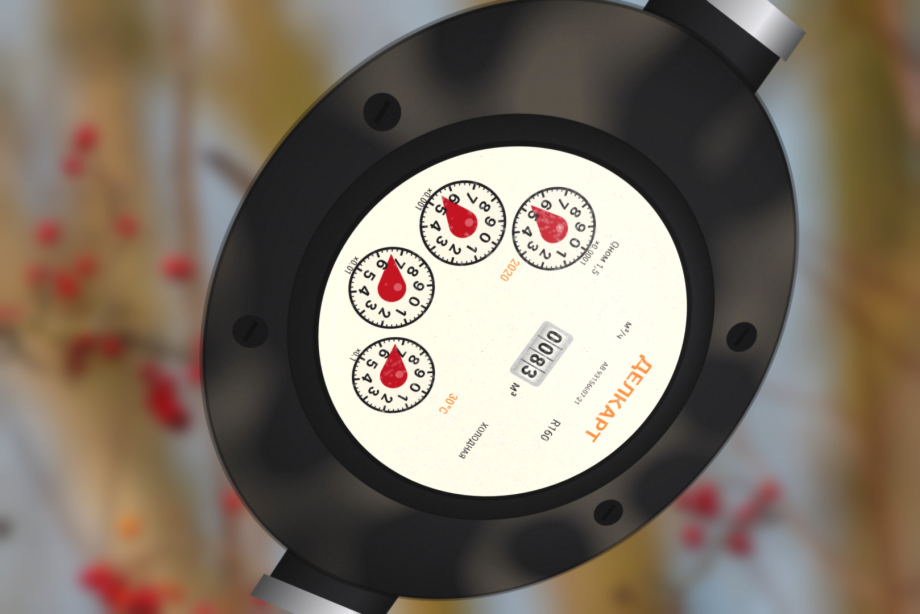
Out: m³ 83.6655
